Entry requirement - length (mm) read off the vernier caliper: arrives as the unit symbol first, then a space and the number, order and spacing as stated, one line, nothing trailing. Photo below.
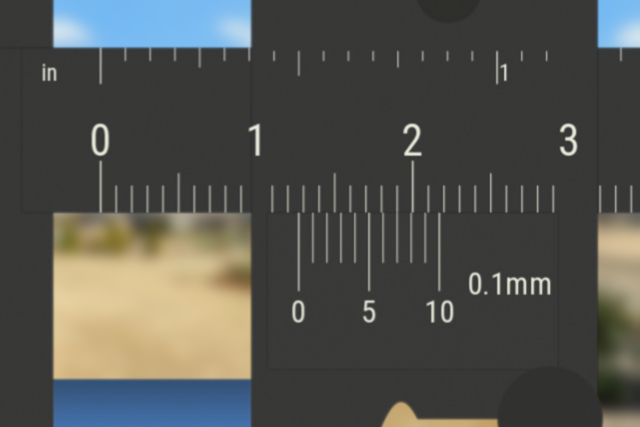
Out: mm 12.7
